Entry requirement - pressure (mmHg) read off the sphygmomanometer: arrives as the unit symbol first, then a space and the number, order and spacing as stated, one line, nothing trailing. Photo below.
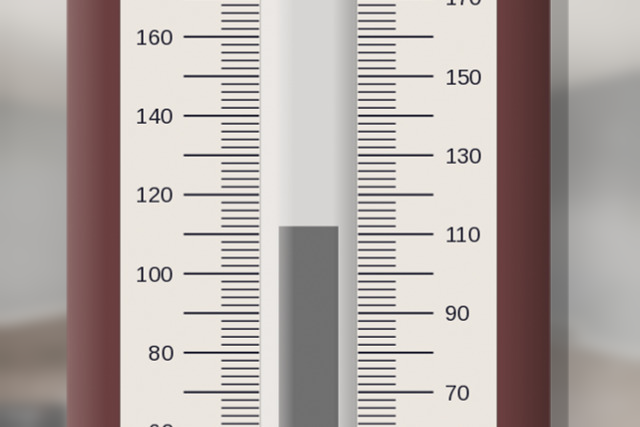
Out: mmHg 112
